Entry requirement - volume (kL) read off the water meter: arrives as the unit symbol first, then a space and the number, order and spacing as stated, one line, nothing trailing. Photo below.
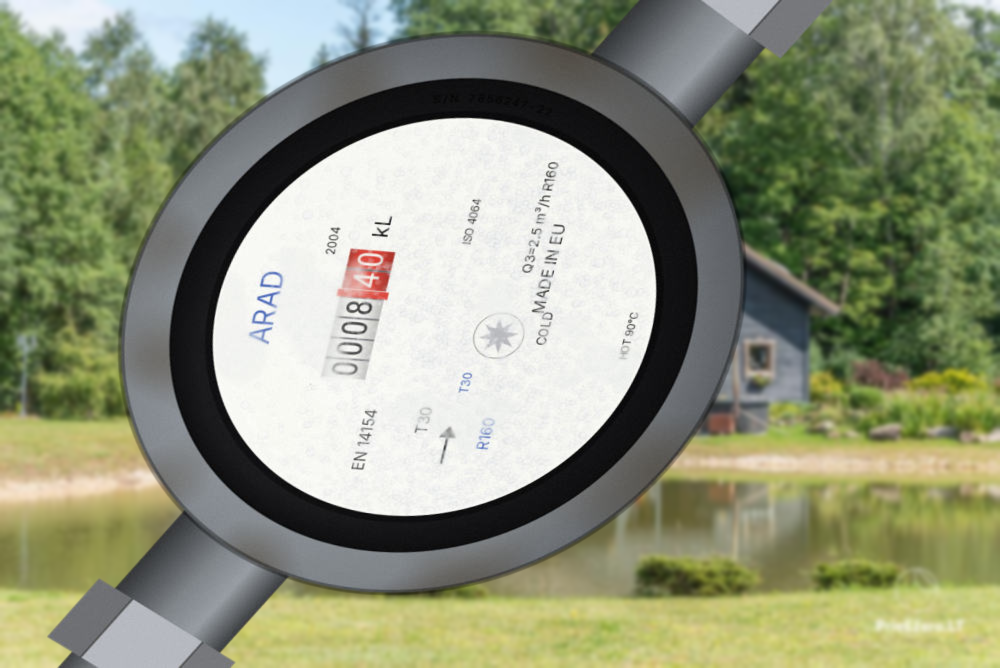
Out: kL 8.40
